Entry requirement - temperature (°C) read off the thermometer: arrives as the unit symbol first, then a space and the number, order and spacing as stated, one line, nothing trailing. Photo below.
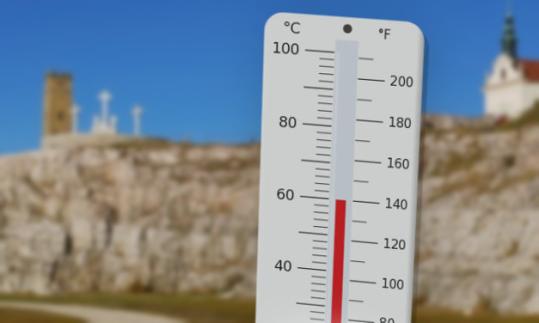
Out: °C 60
